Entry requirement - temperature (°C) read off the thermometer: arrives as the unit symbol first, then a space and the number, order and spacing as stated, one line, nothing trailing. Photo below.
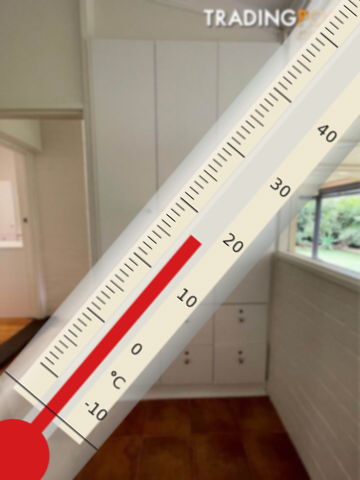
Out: °C 17
